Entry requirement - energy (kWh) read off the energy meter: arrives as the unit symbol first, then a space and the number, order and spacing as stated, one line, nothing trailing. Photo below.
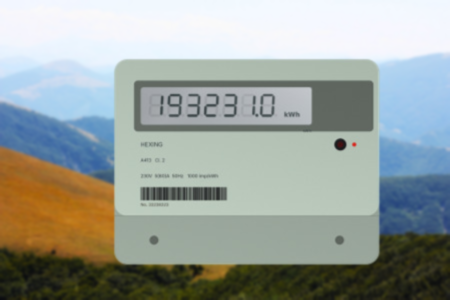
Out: kWh 193231.0
